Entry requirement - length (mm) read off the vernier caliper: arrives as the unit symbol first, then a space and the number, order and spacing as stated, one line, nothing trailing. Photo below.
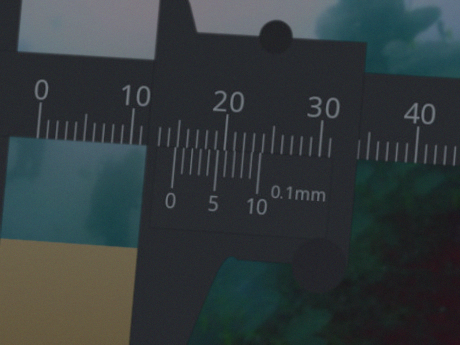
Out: mm 14.8
